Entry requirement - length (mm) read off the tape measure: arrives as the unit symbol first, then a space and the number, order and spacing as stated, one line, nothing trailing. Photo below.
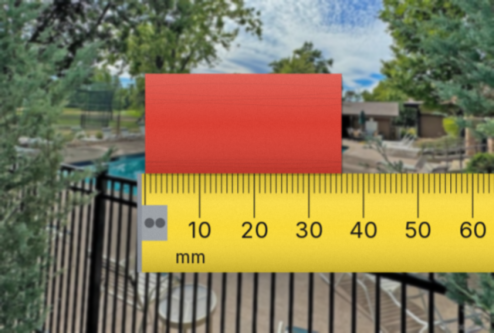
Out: mm 36
